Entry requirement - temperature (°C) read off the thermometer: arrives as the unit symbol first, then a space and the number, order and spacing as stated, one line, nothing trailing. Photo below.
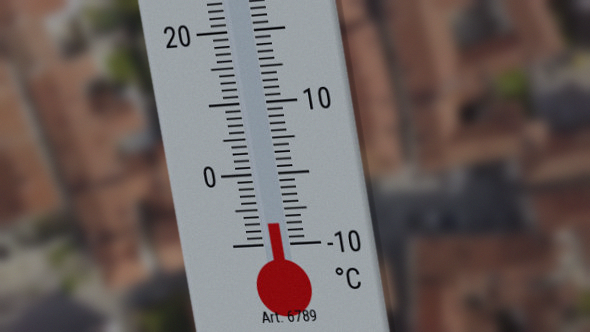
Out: °C -7
